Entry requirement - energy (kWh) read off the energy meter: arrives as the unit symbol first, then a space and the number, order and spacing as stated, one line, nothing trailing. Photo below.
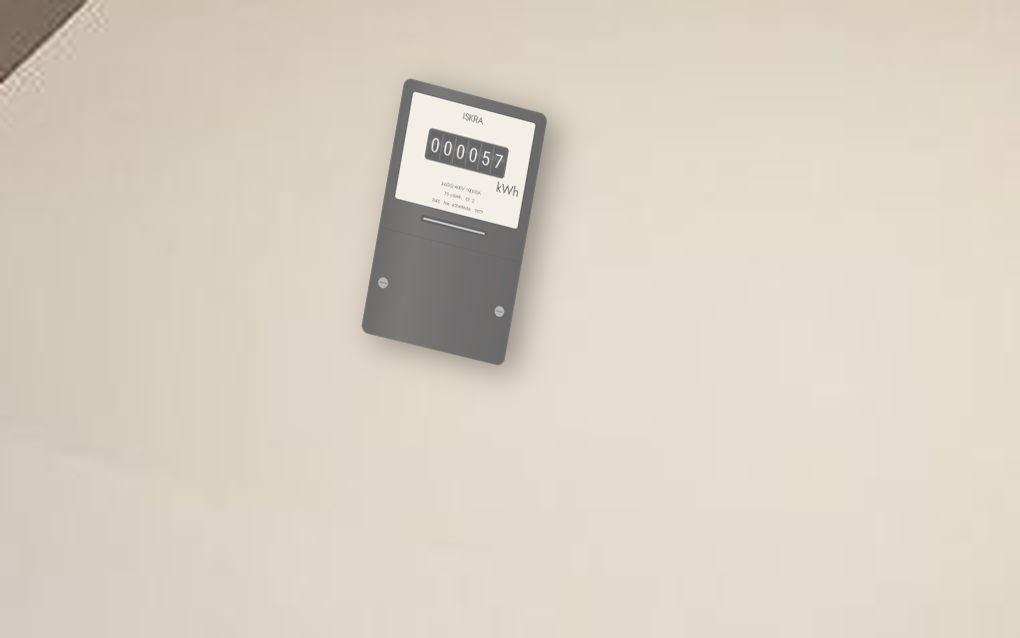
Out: kWh 57
